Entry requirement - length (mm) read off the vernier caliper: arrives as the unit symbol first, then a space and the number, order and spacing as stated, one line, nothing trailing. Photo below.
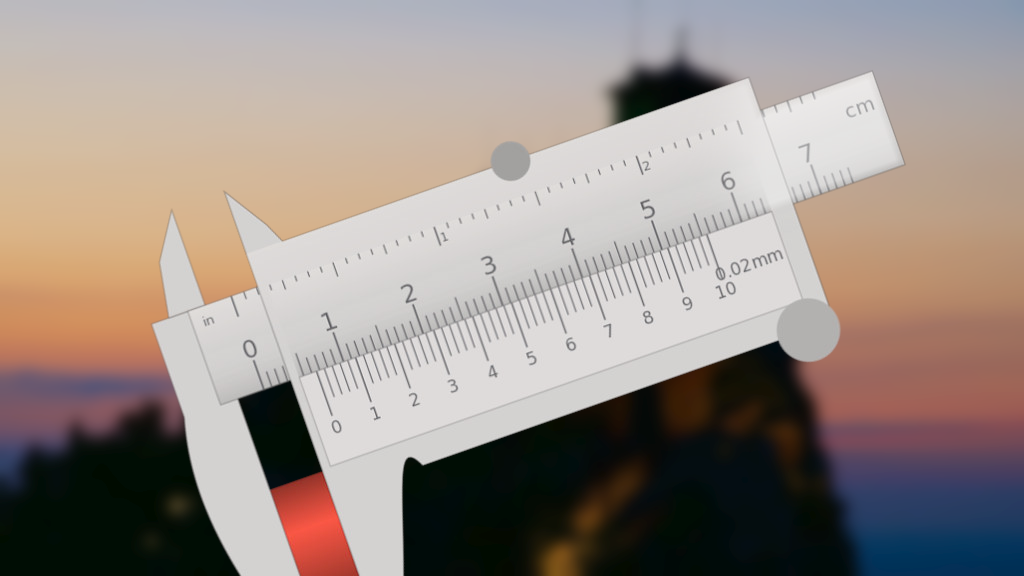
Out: mm 6.6
